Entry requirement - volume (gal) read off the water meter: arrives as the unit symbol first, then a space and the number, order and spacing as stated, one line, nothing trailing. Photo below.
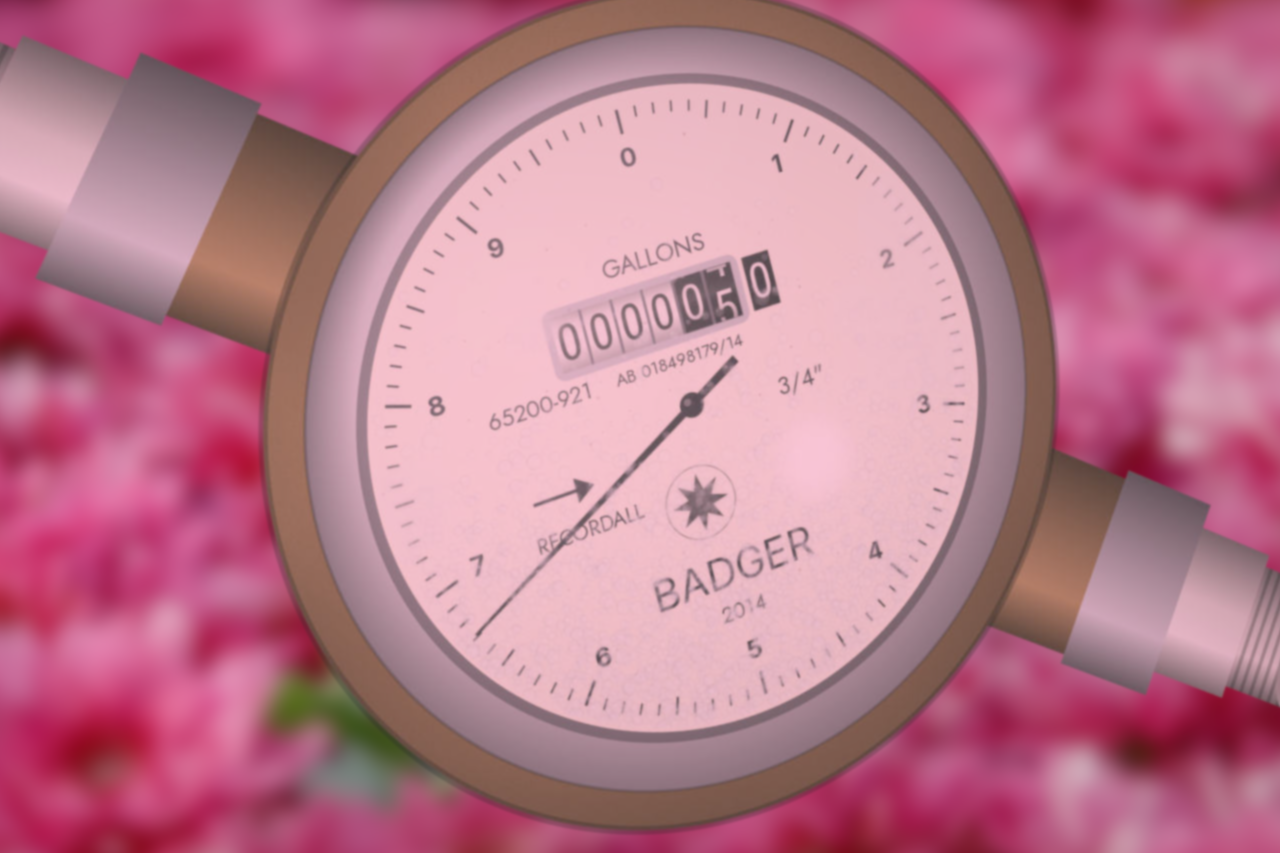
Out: gal 46.7
